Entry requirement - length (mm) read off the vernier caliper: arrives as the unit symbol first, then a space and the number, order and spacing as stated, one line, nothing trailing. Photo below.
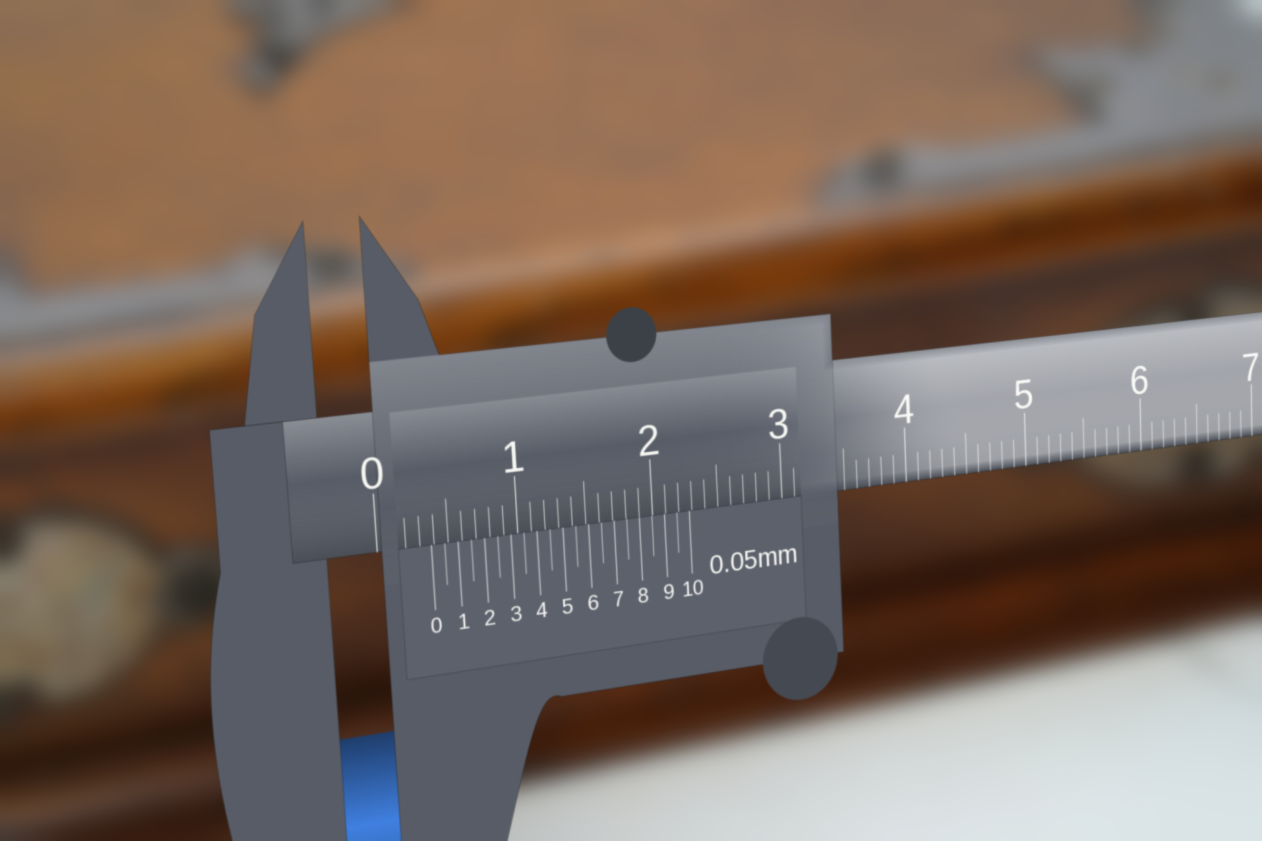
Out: mm 3.8
